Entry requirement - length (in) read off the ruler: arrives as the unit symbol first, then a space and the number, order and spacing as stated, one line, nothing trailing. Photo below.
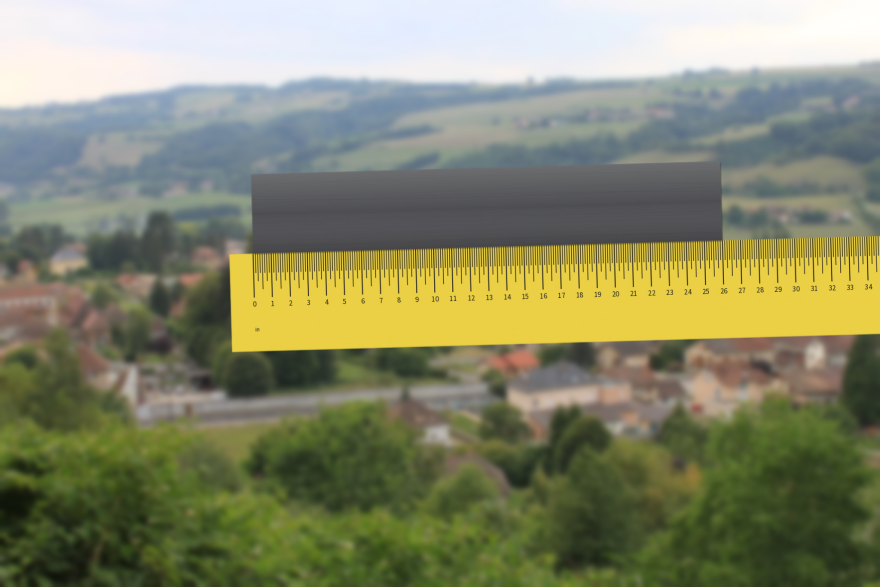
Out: in 26
